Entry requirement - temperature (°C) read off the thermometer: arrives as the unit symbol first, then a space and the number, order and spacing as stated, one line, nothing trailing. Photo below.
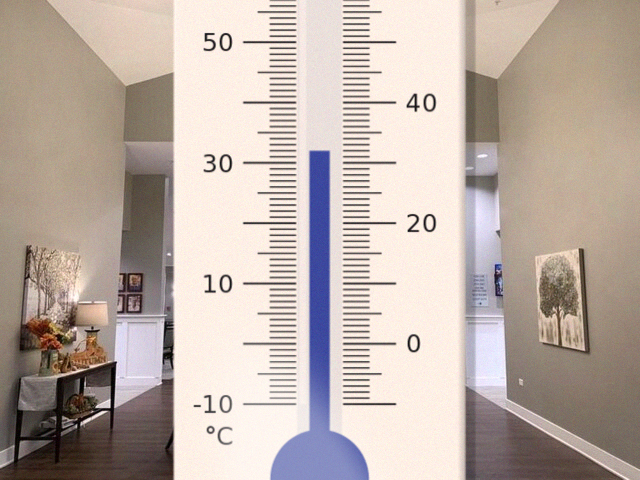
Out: °C 32
